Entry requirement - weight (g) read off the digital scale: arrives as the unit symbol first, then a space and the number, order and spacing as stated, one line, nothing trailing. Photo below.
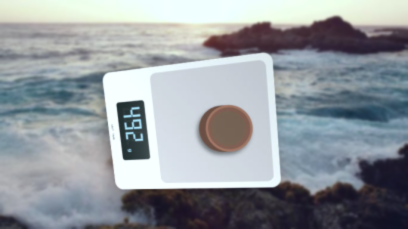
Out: g 492
